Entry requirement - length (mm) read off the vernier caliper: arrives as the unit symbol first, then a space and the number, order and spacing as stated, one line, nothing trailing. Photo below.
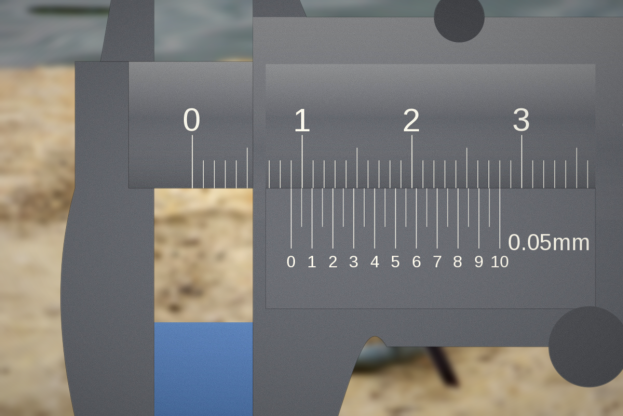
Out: mm 9.0
